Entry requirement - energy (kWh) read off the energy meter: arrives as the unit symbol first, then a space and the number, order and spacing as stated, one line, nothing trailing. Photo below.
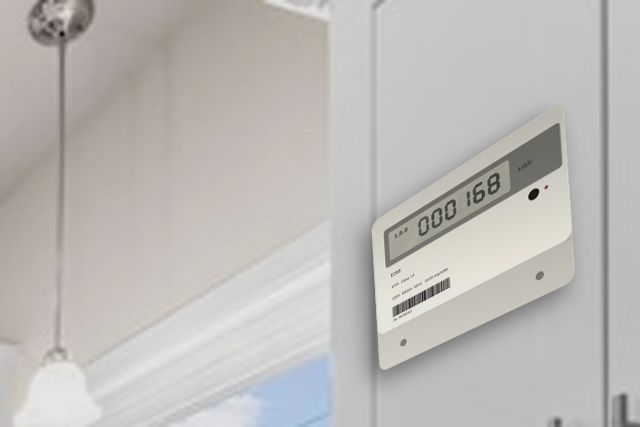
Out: kWh 168
